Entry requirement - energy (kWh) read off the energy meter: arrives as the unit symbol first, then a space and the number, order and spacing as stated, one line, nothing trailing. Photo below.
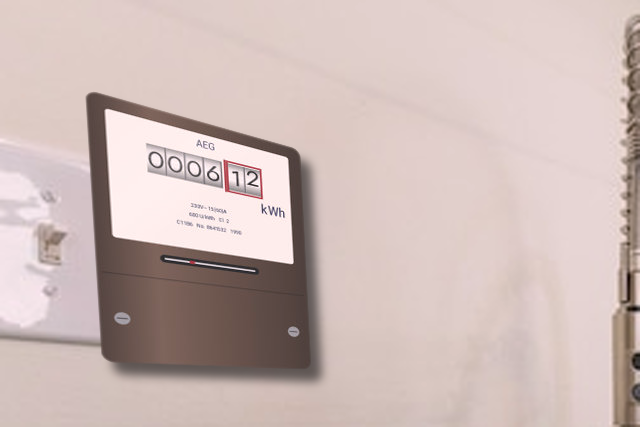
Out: kWh 6.12
